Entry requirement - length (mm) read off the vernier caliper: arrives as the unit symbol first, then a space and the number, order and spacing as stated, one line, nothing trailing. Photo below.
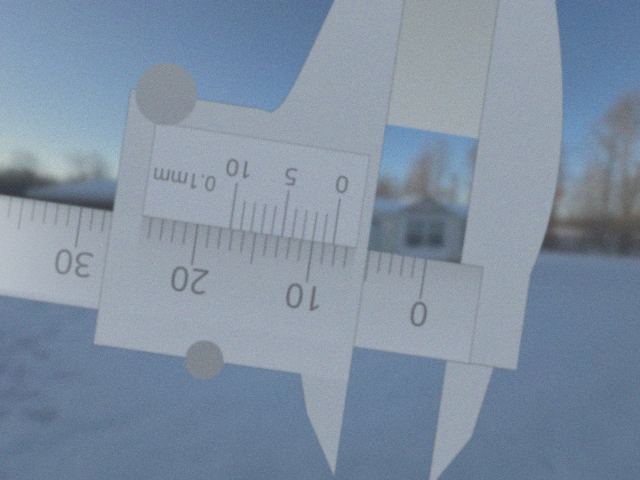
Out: mm 8.2
